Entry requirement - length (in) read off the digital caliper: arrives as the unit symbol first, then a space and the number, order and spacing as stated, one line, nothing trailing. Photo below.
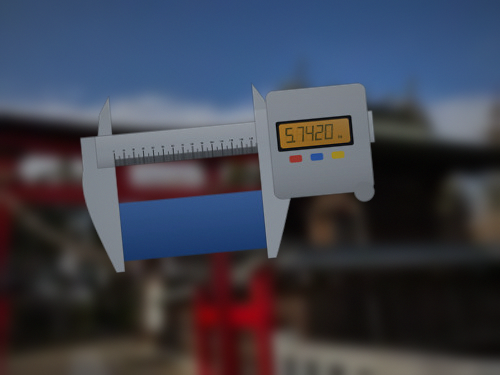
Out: in 5.7420
